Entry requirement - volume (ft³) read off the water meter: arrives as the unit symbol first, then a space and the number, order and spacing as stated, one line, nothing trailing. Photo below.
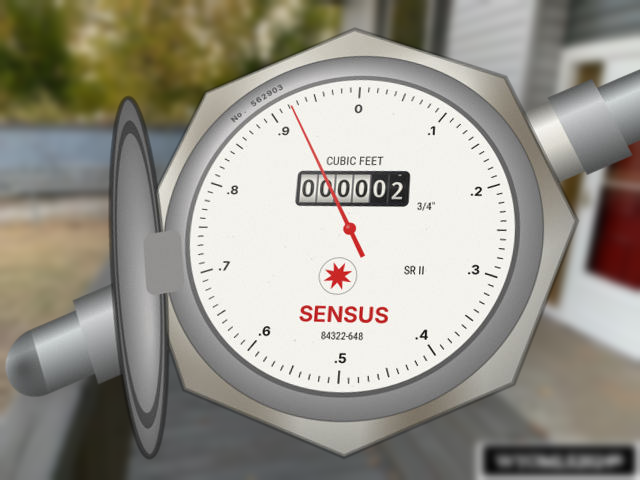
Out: ft³ 1.92
